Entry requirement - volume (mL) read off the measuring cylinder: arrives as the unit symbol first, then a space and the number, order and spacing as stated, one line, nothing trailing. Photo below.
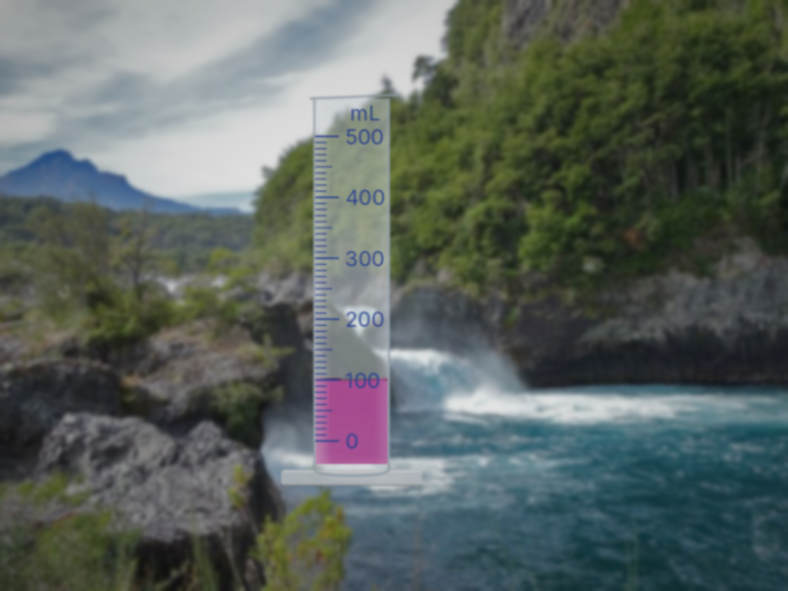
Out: mL 100
